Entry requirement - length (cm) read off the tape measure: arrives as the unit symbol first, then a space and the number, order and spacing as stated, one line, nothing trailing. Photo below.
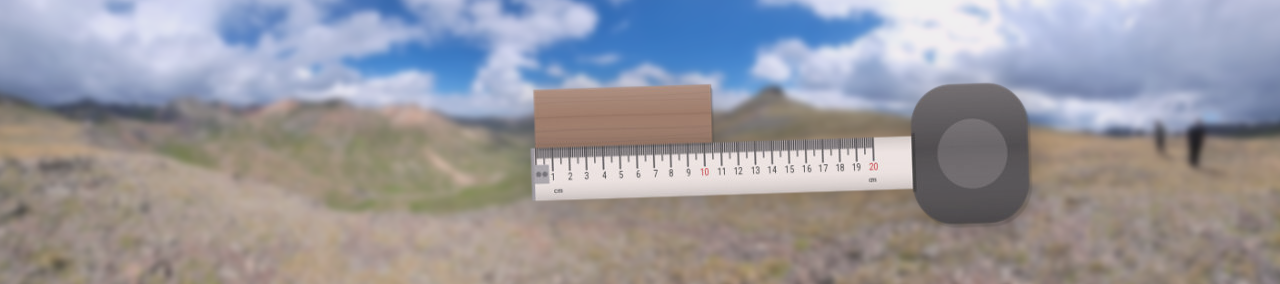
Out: cm 10.5
